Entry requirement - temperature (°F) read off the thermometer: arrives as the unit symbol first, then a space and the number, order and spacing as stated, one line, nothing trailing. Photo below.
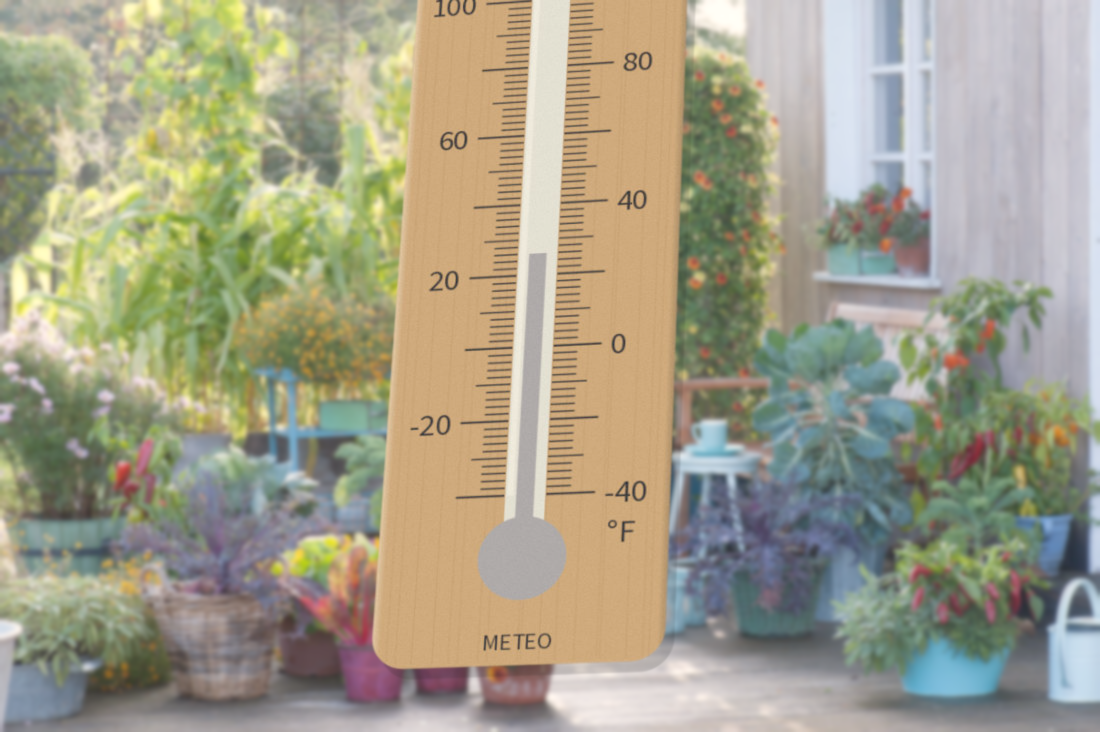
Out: °F 26
